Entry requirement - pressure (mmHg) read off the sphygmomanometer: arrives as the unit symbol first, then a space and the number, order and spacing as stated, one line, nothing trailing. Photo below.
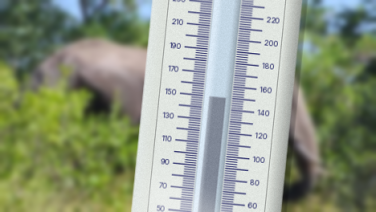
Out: mmHg 150
